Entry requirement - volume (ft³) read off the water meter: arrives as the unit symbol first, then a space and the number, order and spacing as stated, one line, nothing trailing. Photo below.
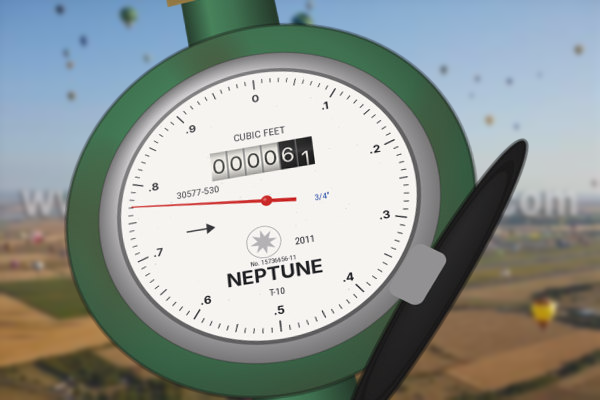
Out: ft³ 60.77
